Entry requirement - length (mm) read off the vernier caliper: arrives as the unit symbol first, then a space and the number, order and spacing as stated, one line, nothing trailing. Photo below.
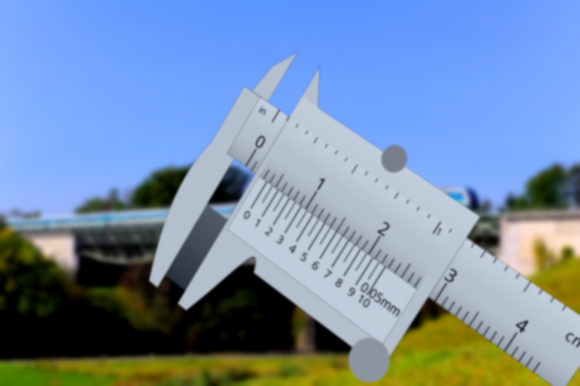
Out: mm 3.6
